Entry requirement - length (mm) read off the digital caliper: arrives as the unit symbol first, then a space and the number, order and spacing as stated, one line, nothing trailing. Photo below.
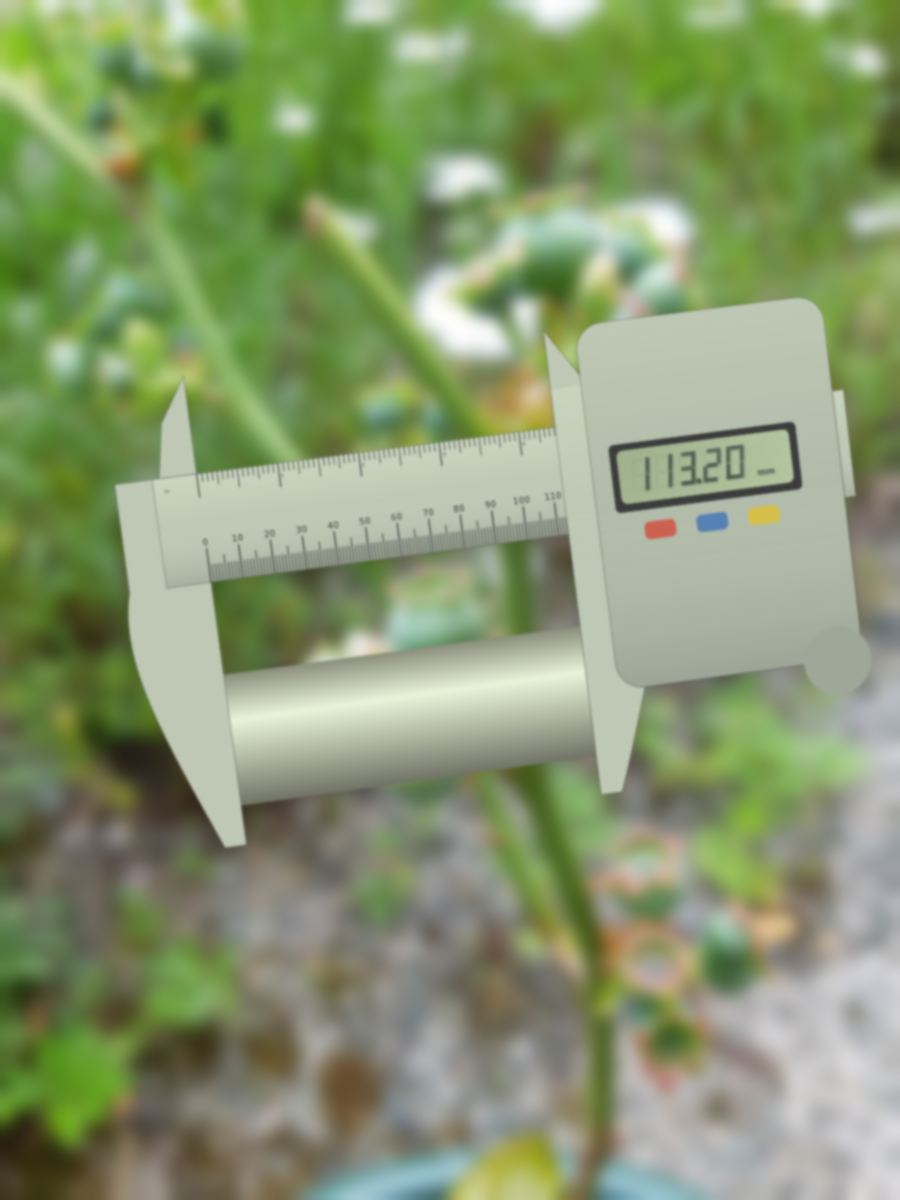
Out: mm 113.20
